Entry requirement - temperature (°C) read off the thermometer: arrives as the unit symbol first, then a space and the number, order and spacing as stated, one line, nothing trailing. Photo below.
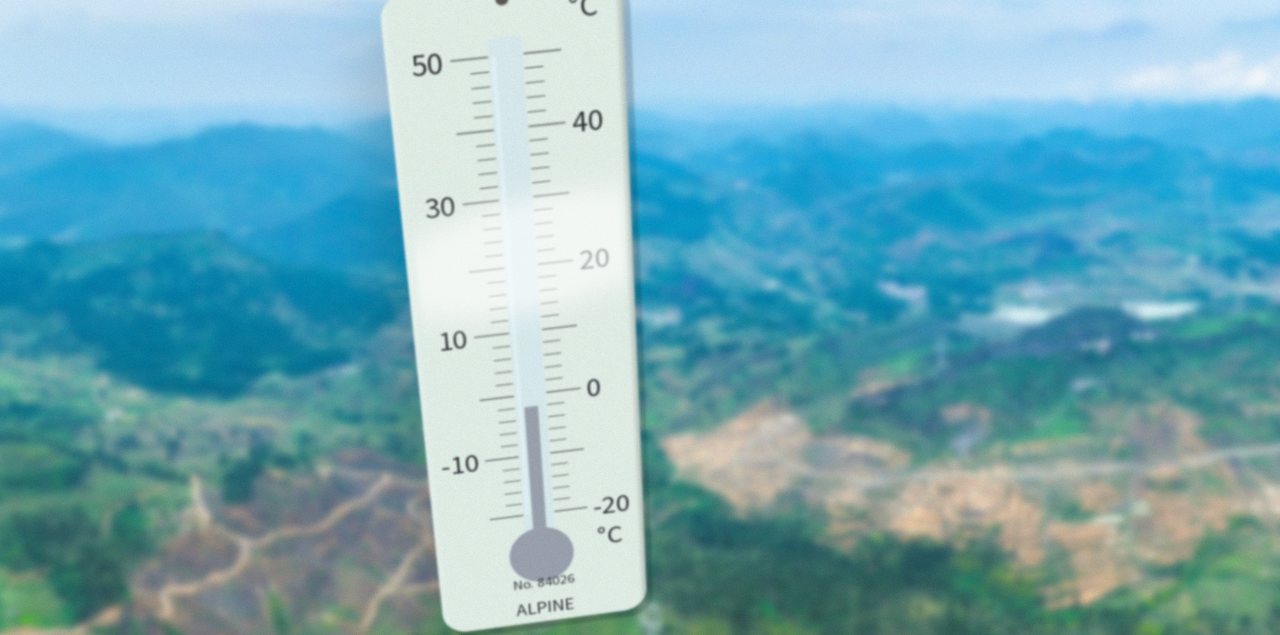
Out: °C -2
